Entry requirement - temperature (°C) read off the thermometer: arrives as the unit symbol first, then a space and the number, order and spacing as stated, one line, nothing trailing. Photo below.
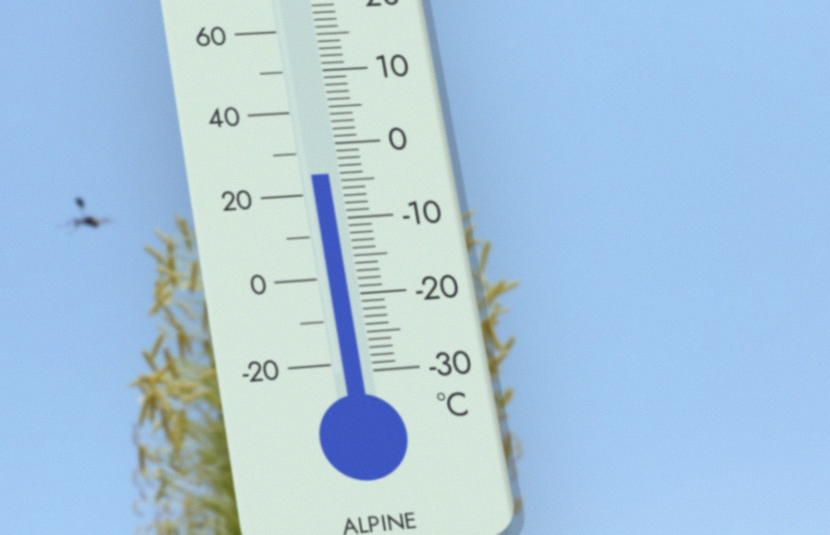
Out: °C -4
